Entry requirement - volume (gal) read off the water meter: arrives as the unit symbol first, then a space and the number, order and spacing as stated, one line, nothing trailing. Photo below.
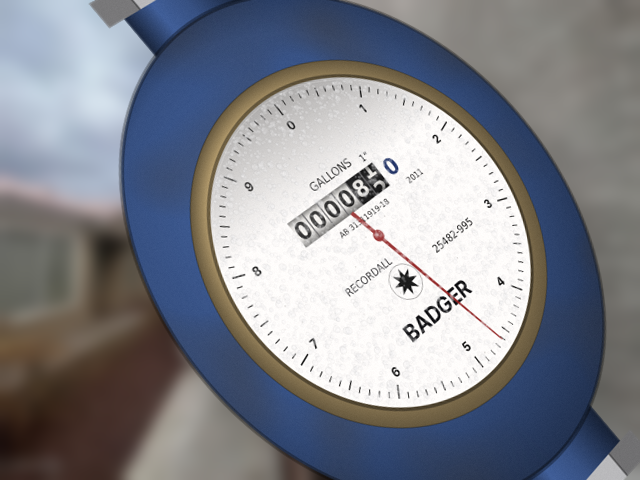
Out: gal 814.6
